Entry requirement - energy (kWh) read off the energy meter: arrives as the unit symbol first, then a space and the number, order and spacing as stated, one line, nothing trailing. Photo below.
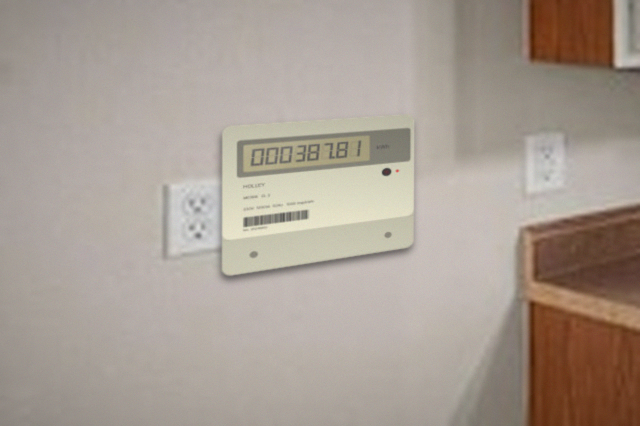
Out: kWh 387.81
